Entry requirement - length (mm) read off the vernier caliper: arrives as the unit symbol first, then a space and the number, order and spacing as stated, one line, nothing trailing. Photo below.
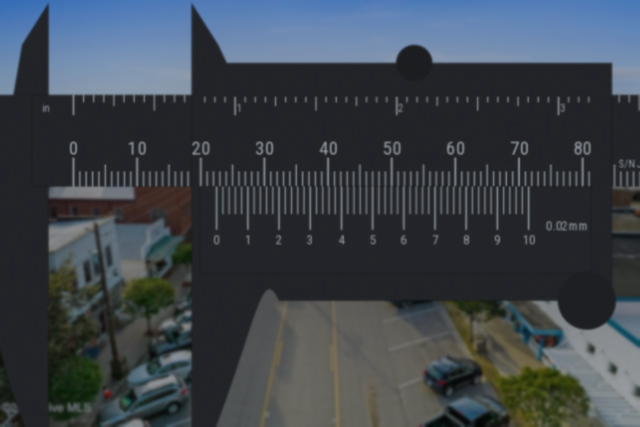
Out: mm 22.5
